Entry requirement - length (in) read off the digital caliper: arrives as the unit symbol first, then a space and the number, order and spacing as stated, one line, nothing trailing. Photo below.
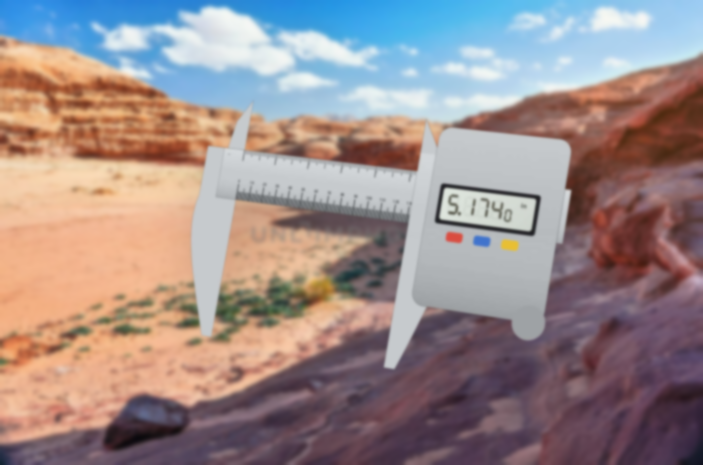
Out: in 5.1740
